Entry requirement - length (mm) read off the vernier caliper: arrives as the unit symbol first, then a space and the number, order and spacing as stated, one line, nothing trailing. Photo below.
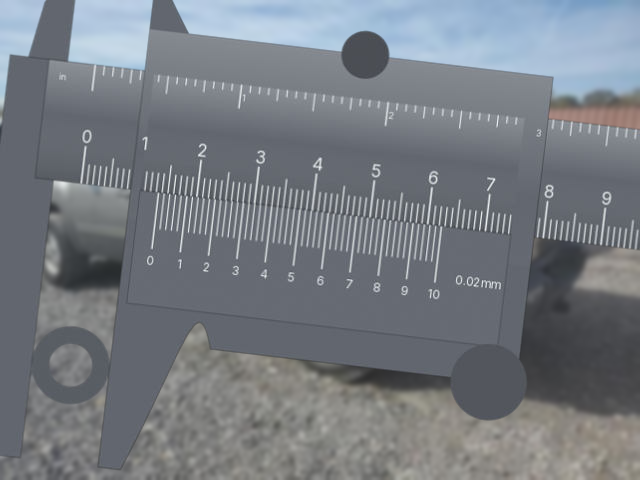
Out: mm 13.4
